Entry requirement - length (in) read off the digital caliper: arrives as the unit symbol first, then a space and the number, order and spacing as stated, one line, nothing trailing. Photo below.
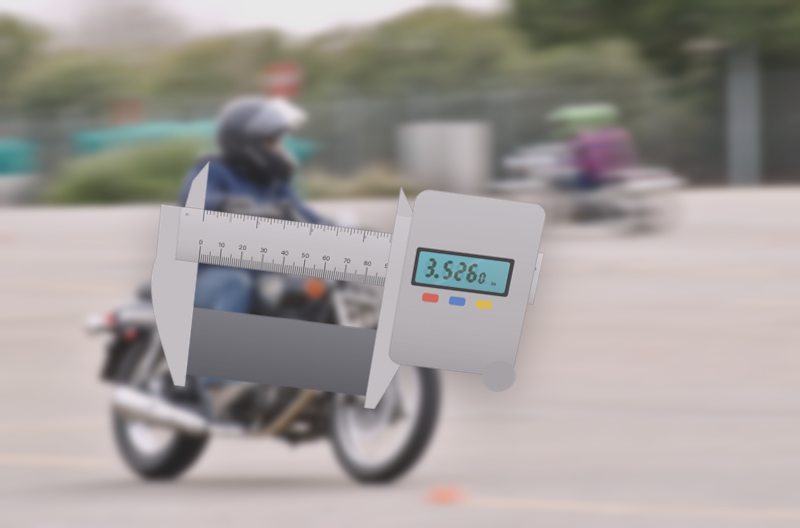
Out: in 3.5260
